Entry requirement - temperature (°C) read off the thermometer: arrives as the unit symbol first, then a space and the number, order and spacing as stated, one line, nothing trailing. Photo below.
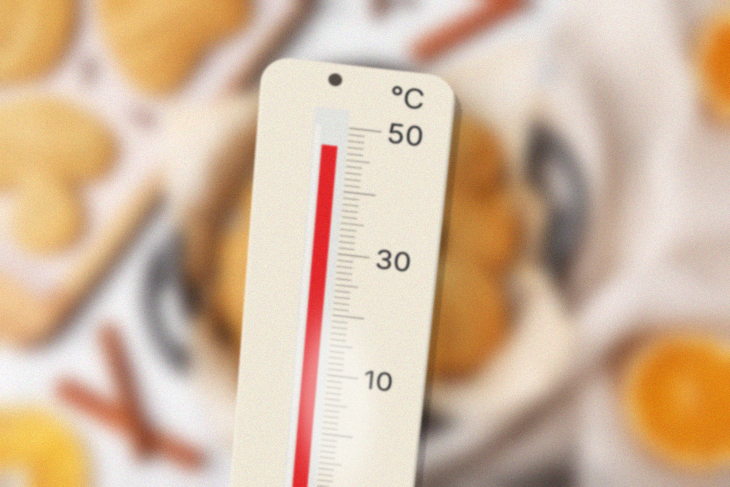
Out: °C 47
